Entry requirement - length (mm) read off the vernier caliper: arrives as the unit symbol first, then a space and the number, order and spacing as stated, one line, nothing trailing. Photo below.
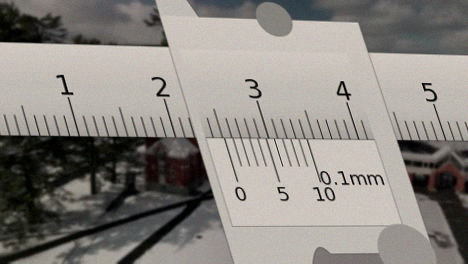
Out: mm 25.2
